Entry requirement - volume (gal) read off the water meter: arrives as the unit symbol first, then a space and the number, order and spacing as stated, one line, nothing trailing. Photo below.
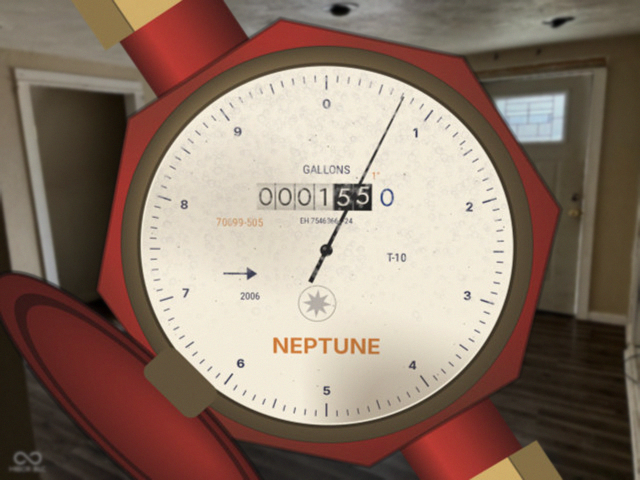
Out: gal 1550.7
